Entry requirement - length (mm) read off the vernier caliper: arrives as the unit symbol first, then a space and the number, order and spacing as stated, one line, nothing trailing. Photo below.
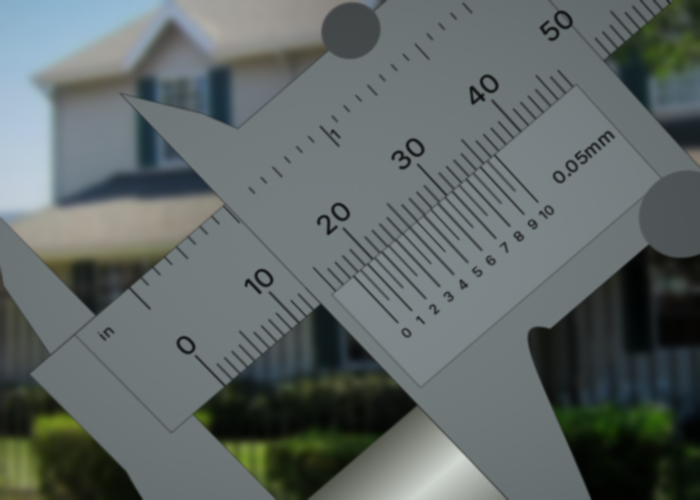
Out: mm 17.4
